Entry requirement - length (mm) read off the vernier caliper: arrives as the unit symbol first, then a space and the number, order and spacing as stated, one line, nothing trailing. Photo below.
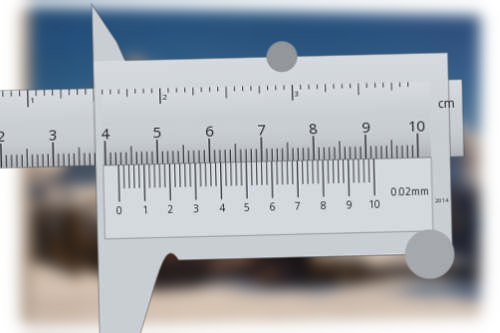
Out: mm 42.5
